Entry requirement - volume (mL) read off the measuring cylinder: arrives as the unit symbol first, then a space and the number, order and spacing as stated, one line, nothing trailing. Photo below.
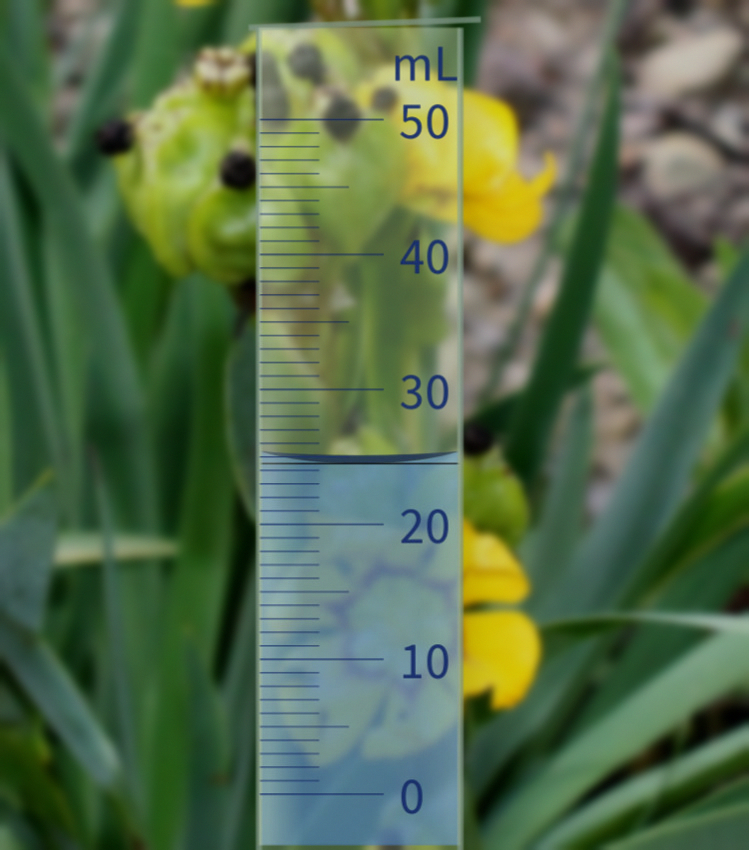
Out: mL 24.5
